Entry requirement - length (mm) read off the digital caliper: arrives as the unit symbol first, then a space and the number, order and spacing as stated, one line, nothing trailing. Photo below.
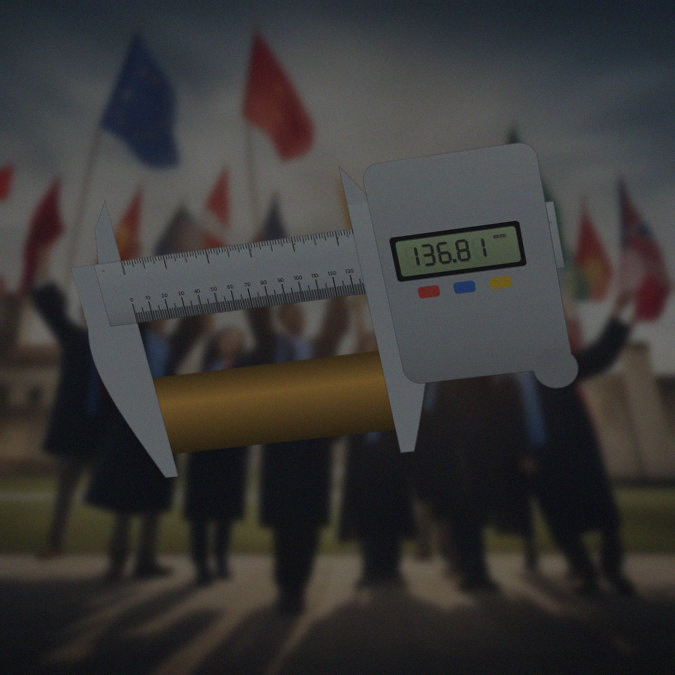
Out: mm 136.81
